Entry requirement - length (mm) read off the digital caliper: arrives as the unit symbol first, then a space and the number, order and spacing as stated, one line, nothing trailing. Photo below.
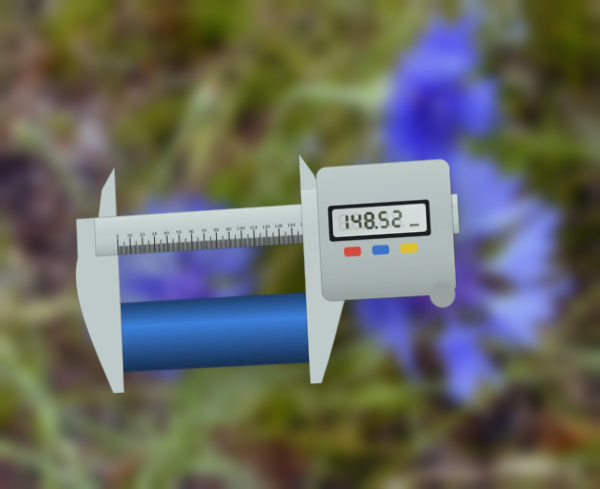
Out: mm 148.52
